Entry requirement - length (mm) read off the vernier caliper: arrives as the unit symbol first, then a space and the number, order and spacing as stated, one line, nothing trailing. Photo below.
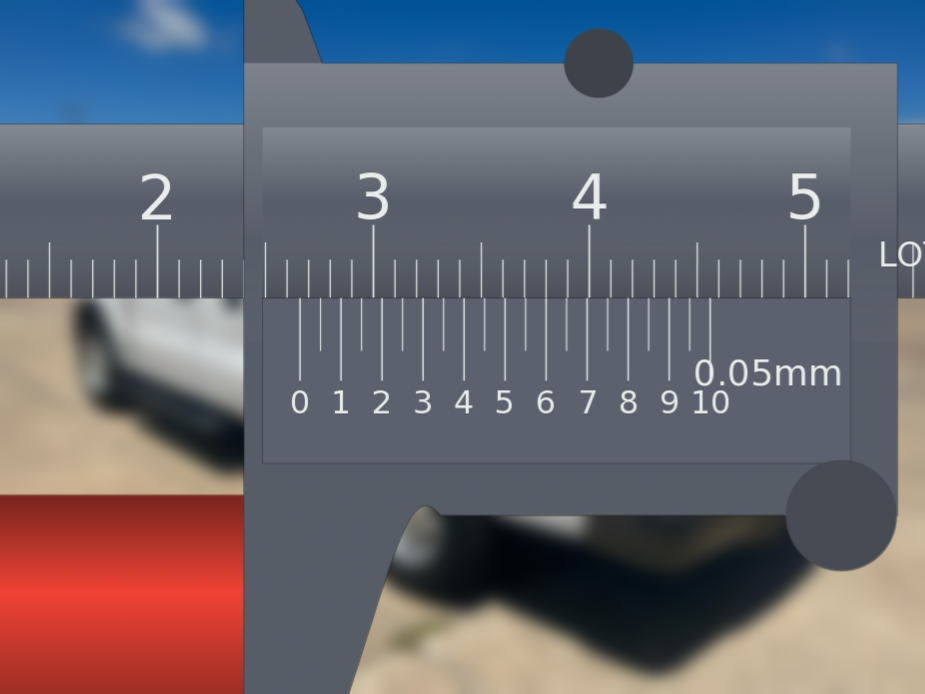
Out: mm 26.6
